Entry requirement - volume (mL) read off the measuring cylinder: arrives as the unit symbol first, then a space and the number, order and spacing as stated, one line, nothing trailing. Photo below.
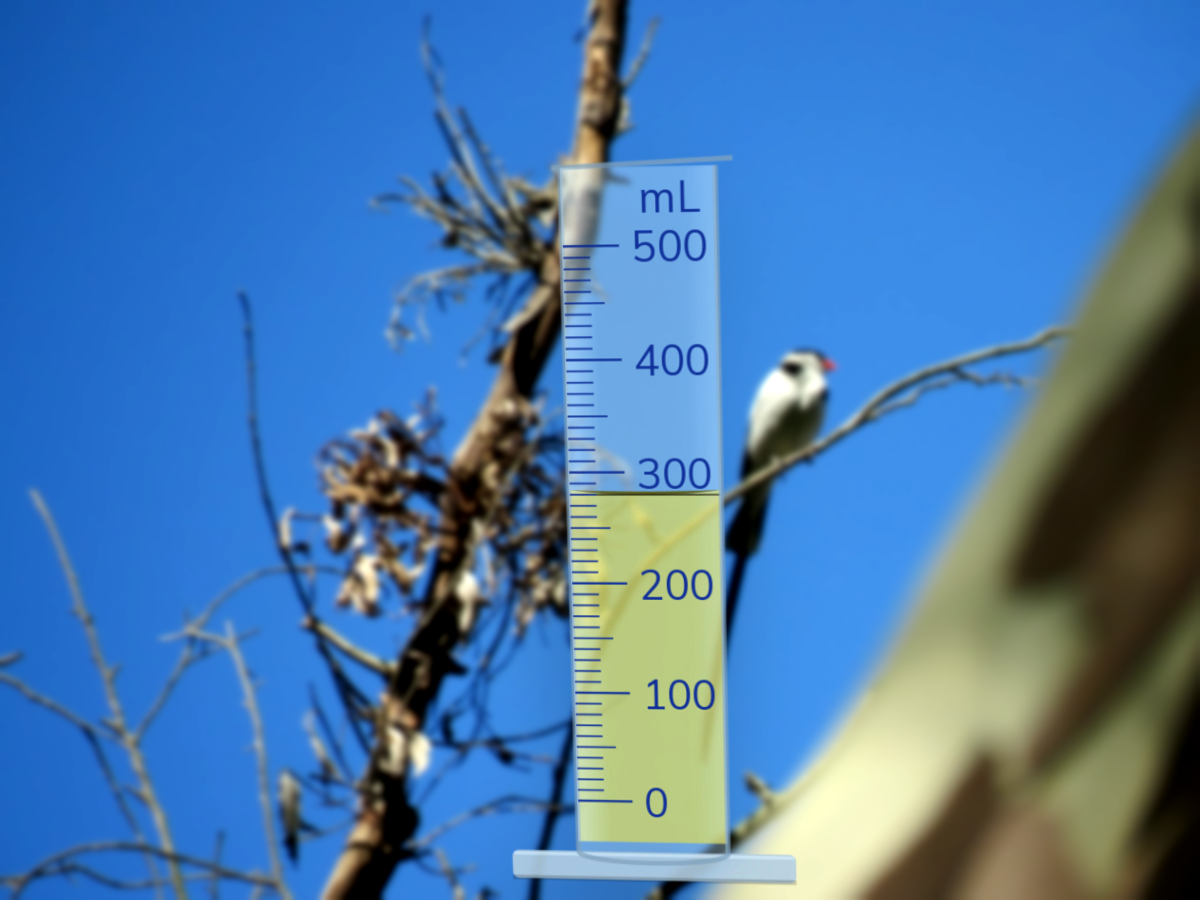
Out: mL 280
